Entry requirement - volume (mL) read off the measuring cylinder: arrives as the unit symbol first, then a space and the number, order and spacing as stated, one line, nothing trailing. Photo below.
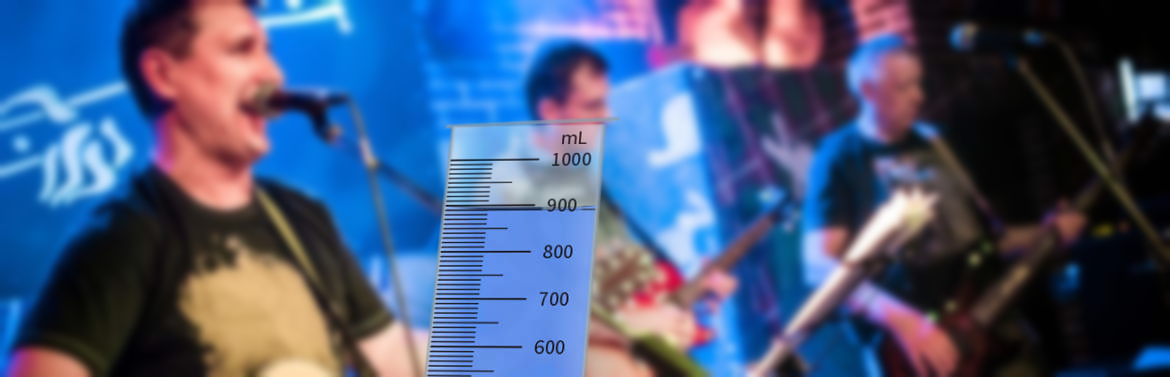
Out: mL 890
